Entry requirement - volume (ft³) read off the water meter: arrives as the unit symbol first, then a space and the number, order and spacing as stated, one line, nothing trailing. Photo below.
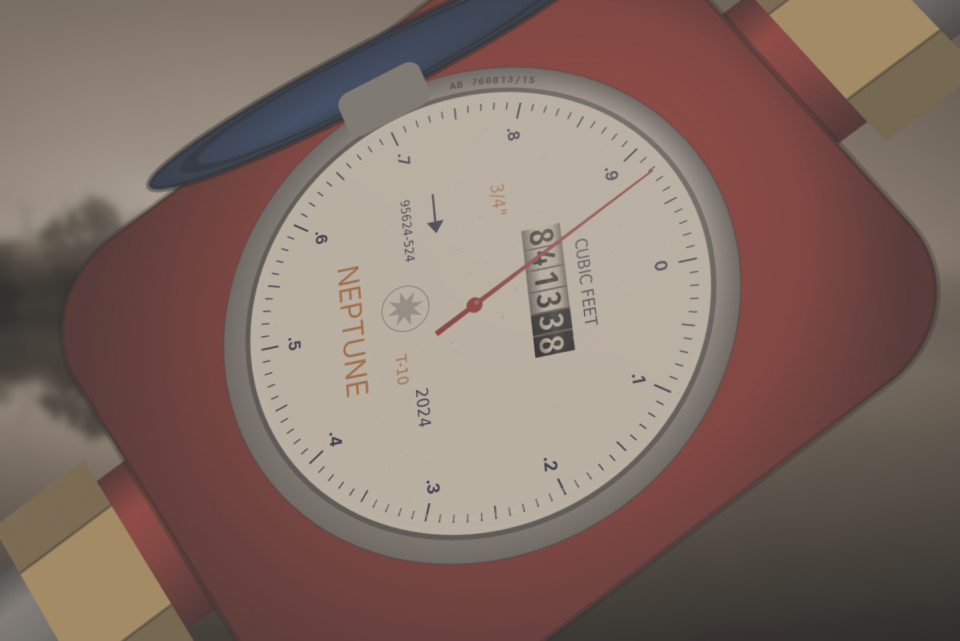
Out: ft³ 841337.92
